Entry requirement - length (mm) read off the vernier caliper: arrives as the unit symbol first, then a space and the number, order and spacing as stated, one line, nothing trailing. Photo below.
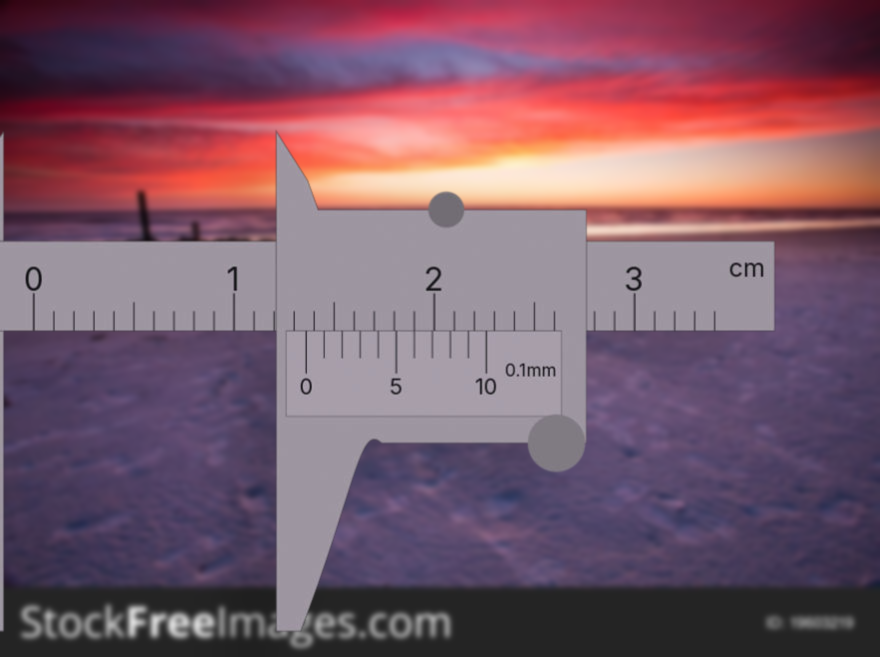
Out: mm 13.6
